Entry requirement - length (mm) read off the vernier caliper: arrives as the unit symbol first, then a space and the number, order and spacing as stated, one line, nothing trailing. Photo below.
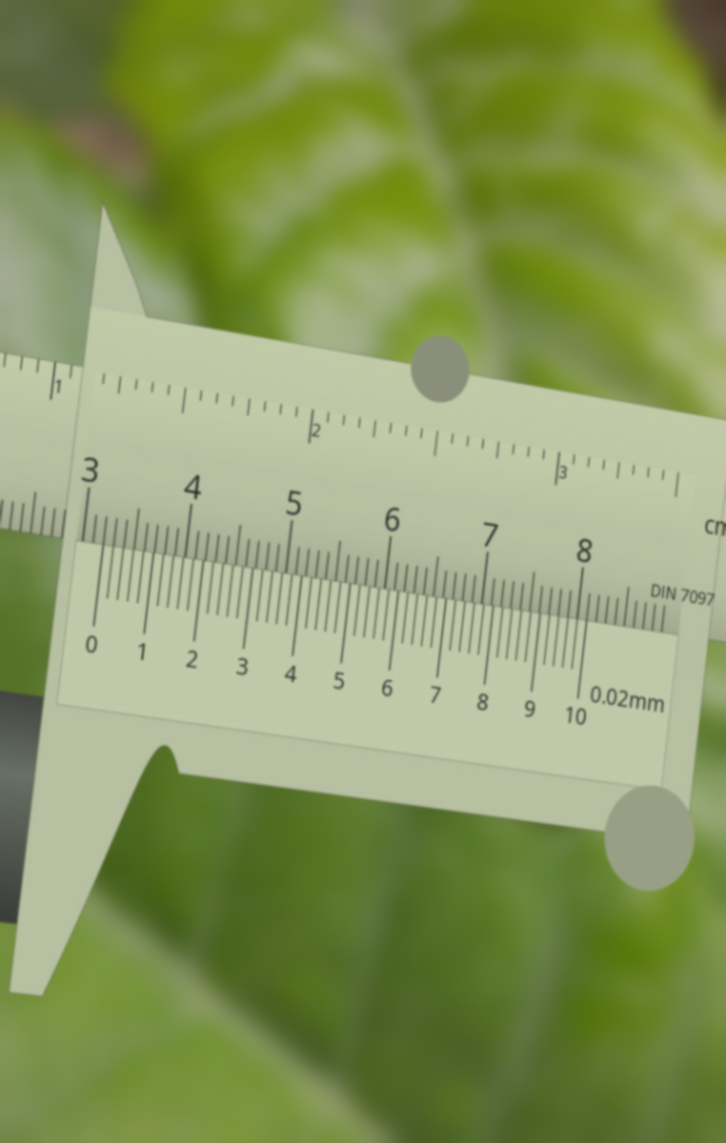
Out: mm 32.0
